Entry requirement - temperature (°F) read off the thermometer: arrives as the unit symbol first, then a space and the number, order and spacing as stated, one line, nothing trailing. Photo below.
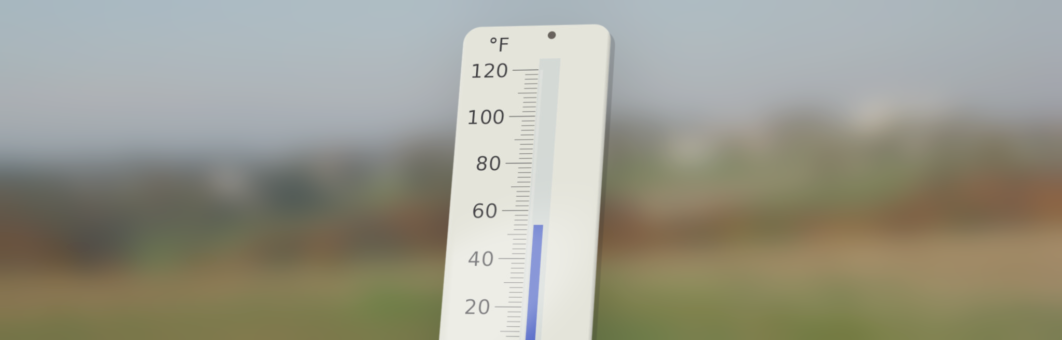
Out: °F 54
